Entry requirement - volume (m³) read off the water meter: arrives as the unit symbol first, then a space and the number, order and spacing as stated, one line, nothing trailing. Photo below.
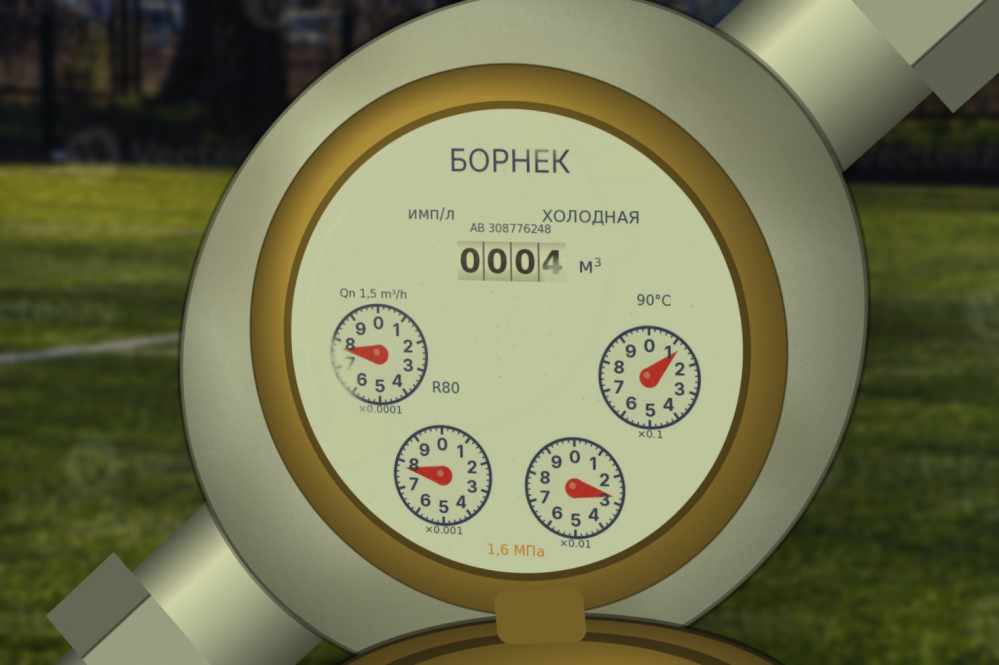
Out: m³ 4.1277
